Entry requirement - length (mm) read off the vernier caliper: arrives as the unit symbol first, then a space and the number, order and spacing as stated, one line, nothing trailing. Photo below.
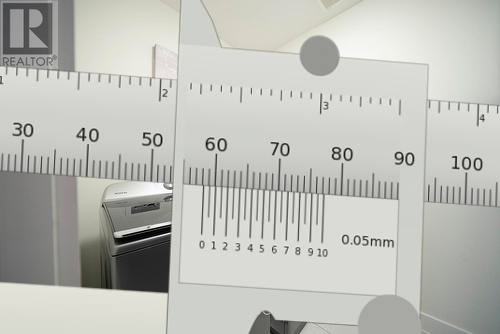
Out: mm 58.2
